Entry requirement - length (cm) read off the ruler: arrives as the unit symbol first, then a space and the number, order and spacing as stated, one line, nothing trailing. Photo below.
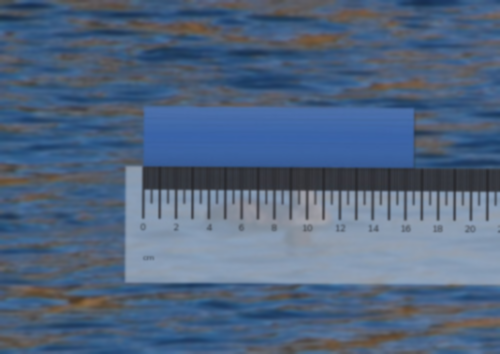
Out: cm 16.5
